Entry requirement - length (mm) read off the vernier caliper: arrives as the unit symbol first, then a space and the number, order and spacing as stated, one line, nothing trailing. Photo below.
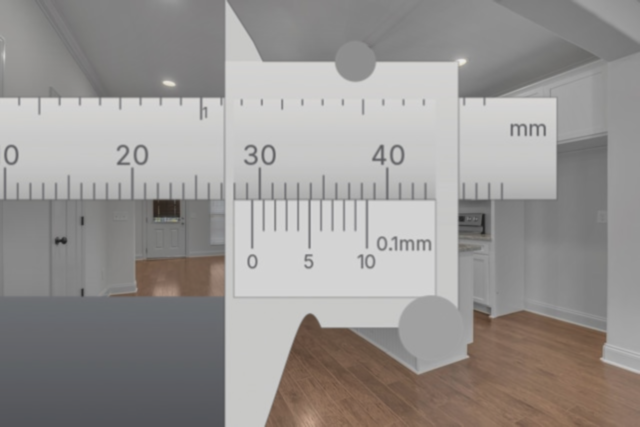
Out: mm 29.4
